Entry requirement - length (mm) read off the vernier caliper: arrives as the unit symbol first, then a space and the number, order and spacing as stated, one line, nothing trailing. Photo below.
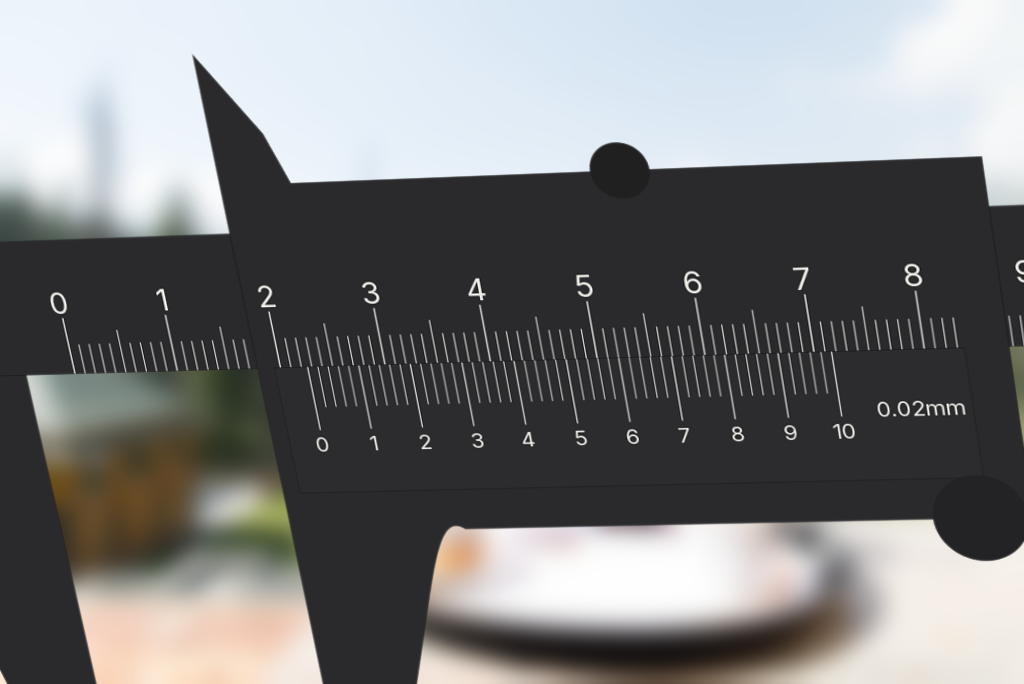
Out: mm 22.6
